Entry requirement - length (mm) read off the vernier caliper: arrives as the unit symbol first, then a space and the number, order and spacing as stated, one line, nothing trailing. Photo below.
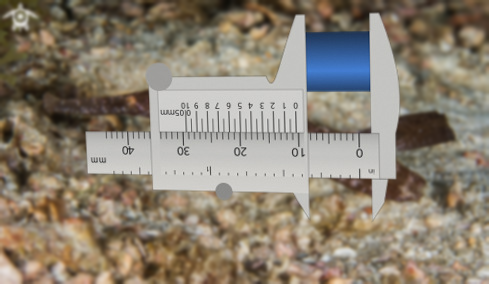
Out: mm 10.4
